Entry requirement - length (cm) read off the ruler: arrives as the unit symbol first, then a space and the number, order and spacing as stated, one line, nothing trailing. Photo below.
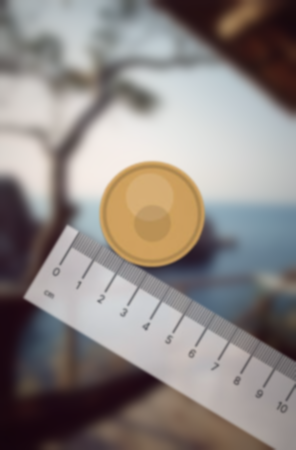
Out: cm 4
